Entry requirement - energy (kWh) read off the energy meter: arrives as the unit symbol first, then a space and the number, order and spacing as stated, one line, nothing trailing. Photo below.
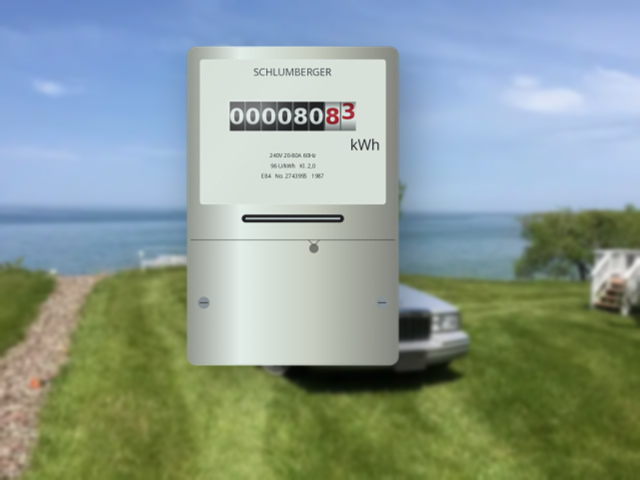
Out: kWh 80.83
